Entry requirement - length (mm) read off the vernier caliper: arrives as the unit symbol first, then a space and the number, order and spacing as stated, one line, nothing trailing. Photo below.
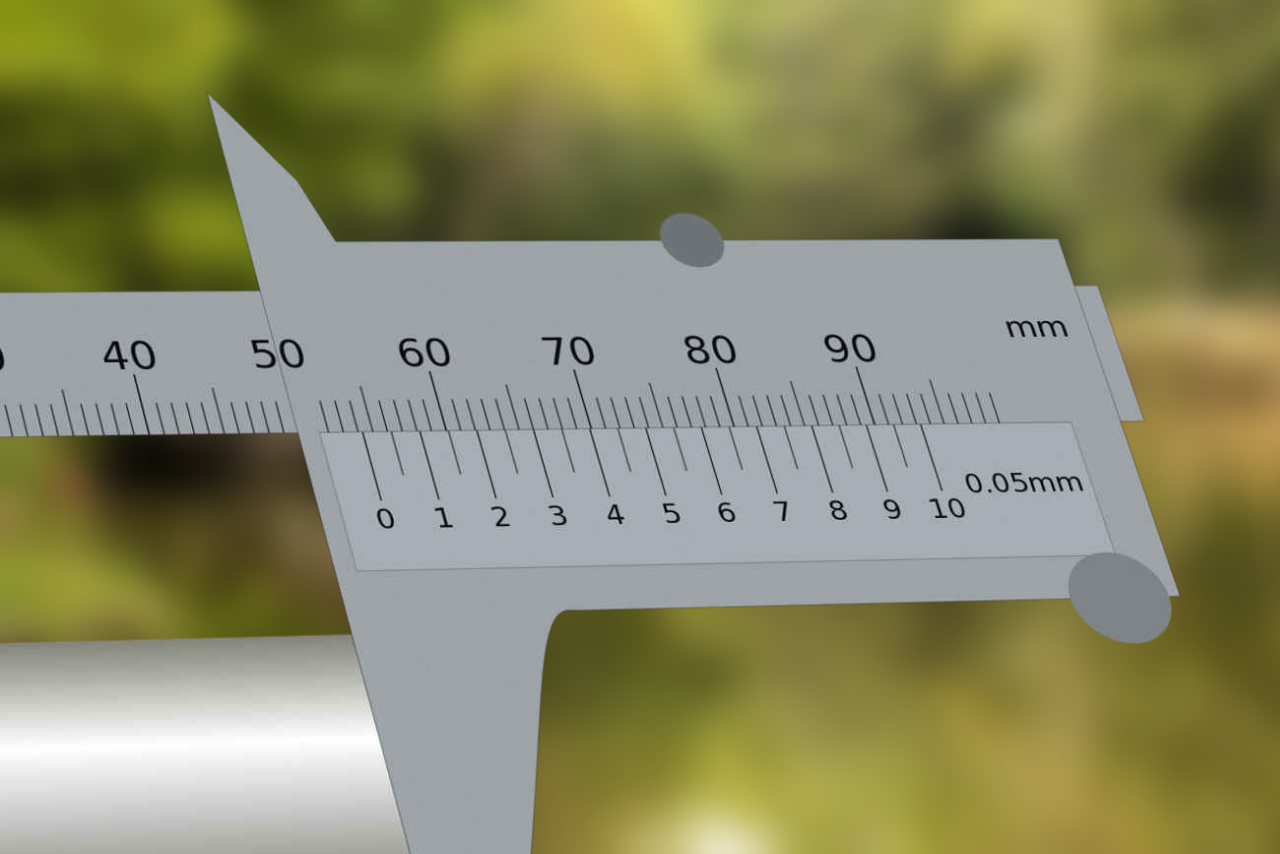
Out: mm 54.3
